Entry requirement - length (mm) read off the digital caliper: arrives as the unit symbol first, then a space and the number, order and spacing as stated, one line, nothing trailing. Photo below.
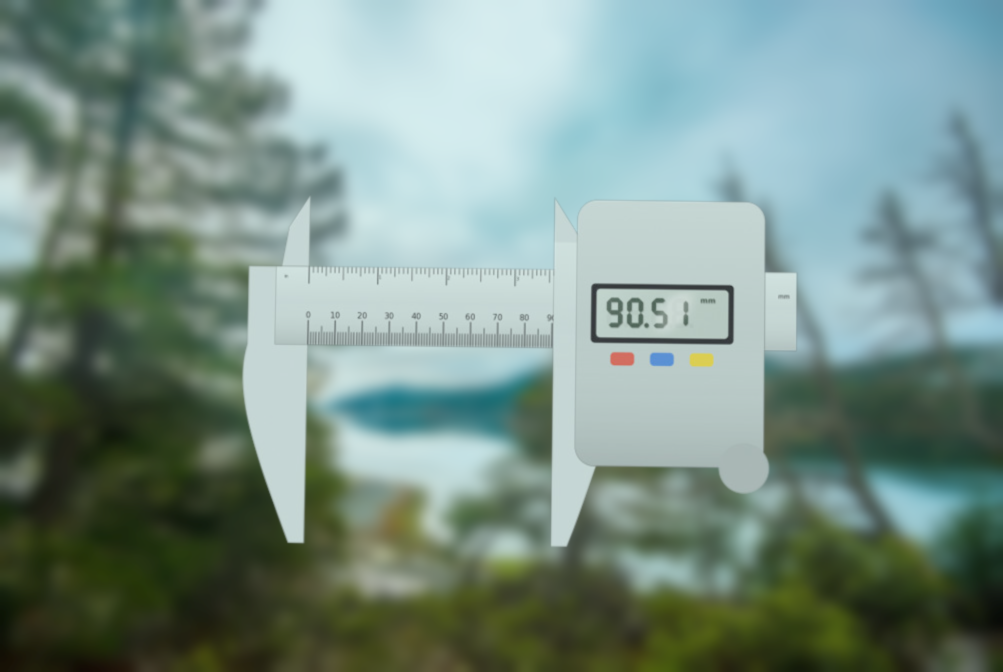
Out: mm 90.51
